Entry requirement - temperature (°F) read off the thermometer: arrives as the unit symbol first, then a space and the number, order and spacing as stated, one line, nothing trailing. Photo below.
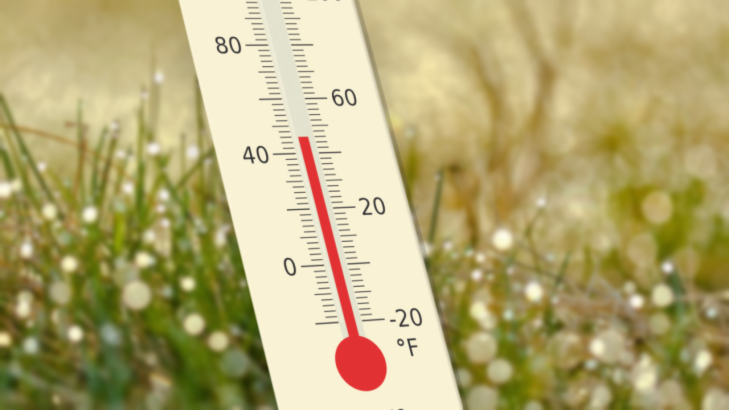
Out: °F 46
